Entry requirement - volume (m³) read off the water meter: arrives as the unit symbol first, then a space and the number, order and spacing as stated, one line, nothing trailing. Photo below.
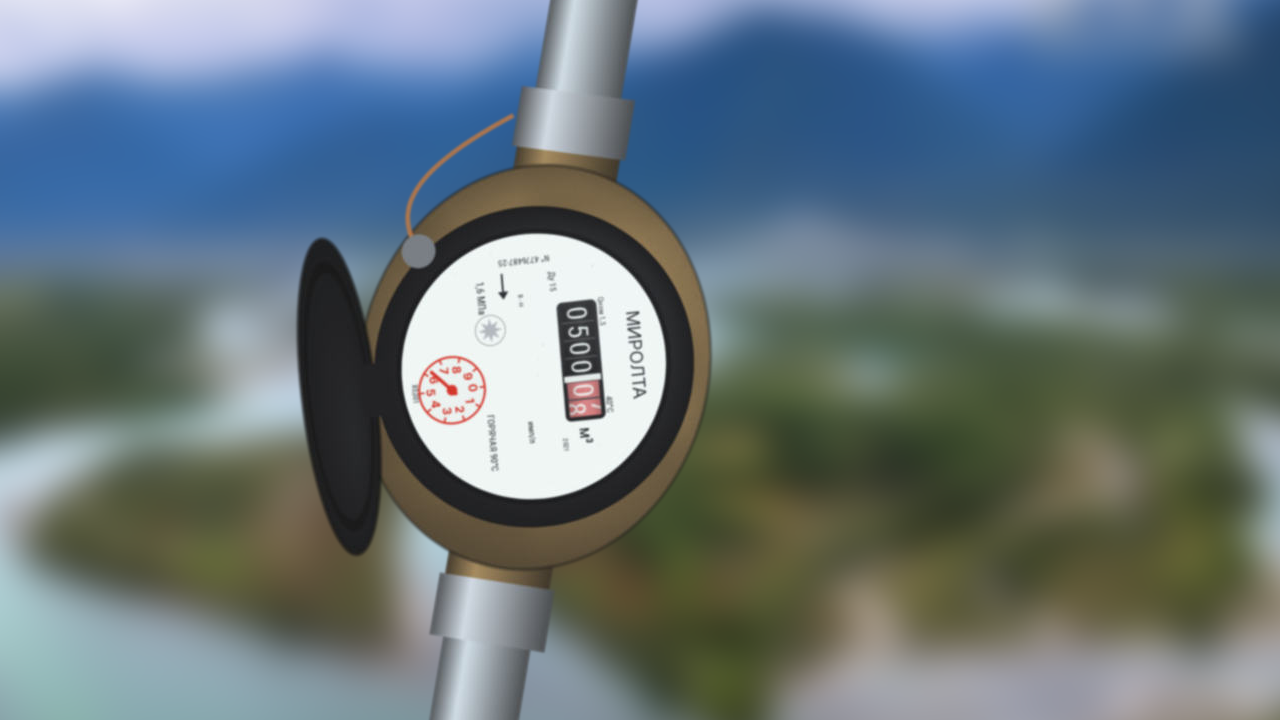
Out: m³ 500.076
